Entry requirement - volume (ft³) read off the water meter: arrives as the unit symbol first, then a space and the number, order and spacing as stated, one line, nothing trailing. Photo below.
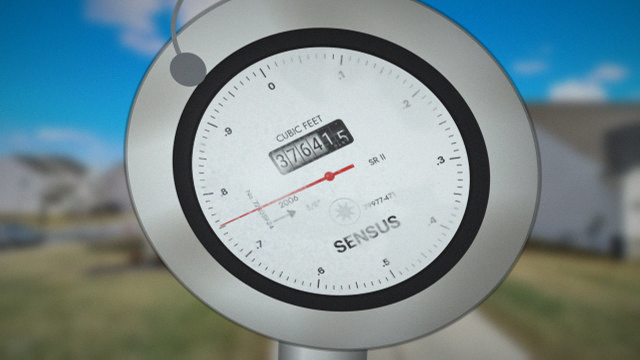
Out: ft³ 376414.75
